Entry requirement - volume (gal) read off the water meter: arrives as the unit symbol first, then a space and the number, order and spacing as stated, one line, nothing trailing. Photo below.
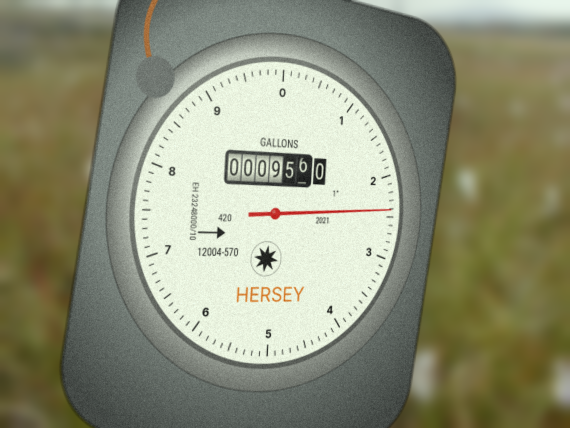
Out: gal 9562.4
